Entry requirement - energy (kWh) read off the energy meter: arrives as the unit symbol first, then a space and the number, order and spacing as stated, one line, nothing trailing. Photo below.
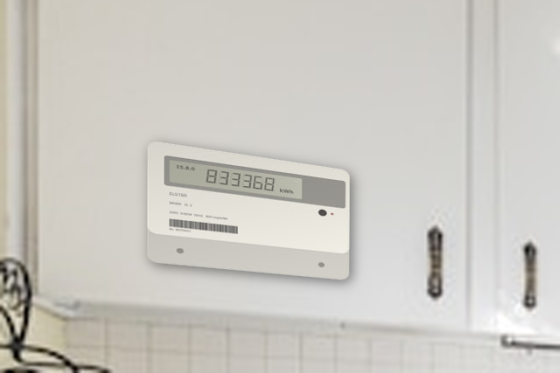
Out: kWh 833368
